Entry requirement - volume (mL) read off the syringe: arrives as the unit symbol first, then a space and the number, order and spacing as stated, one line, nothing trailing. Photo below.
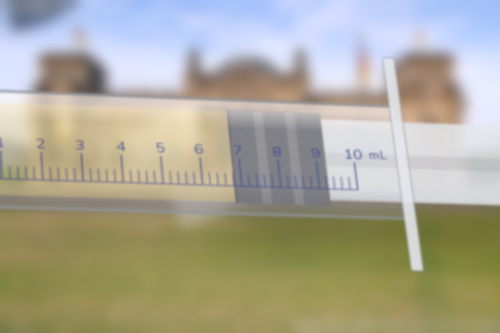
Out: mL 6.8
